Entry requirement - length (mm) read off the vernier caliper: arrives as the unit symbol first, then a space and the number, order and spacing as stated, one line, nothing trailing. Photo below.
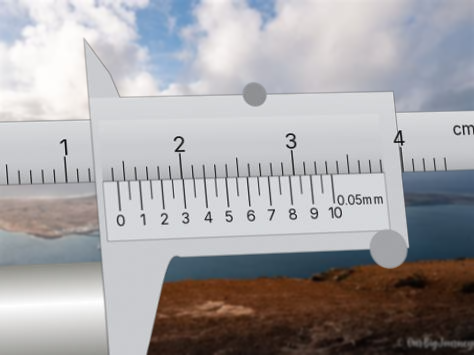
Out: mm 14.4
